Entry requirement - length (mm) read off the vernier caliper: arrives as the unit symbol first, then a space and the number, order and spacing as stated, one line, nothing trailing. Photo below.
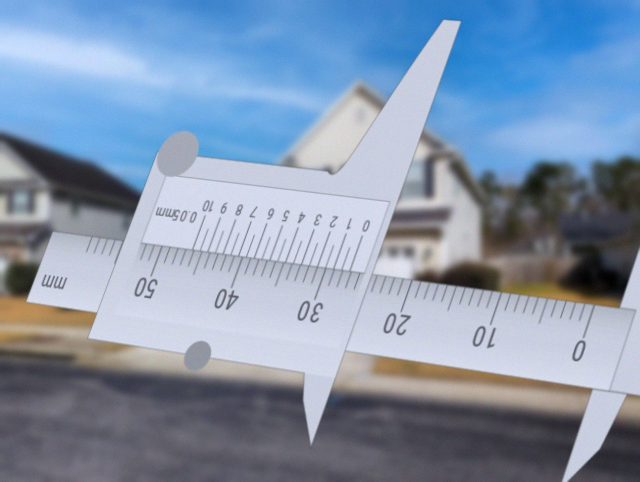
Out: mm 27.2
